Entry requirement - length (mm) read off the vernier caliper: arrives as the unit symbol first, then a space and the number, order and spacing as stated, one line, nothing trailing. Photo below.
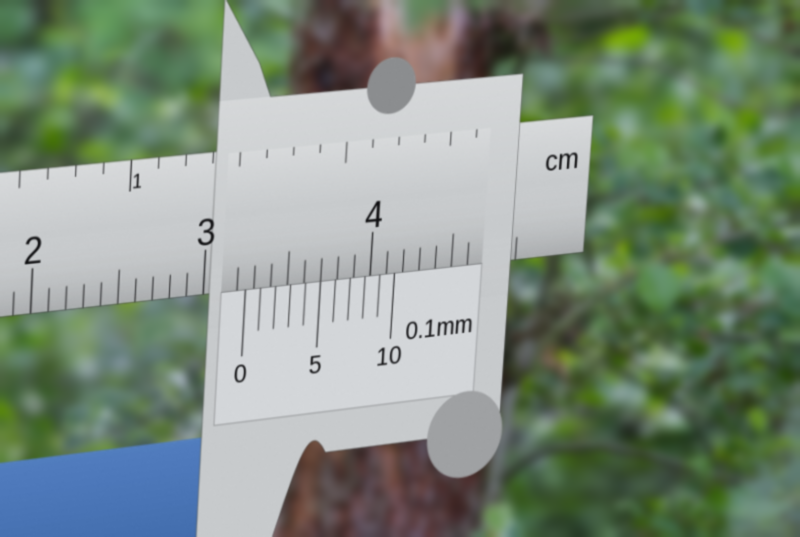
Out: mm 32.5
